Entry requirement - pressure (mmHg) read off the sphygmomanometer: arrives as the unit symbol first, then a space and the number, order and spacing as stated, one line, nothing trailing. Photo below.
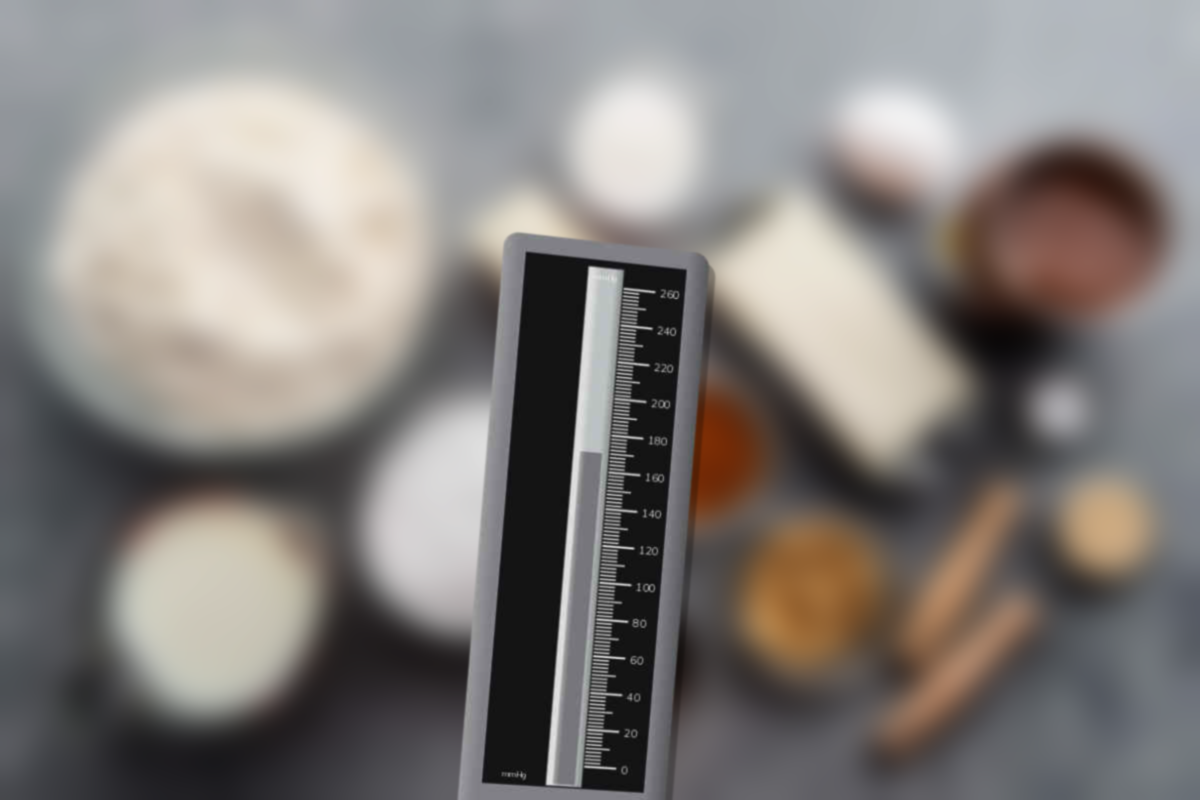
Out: mmHg 170
